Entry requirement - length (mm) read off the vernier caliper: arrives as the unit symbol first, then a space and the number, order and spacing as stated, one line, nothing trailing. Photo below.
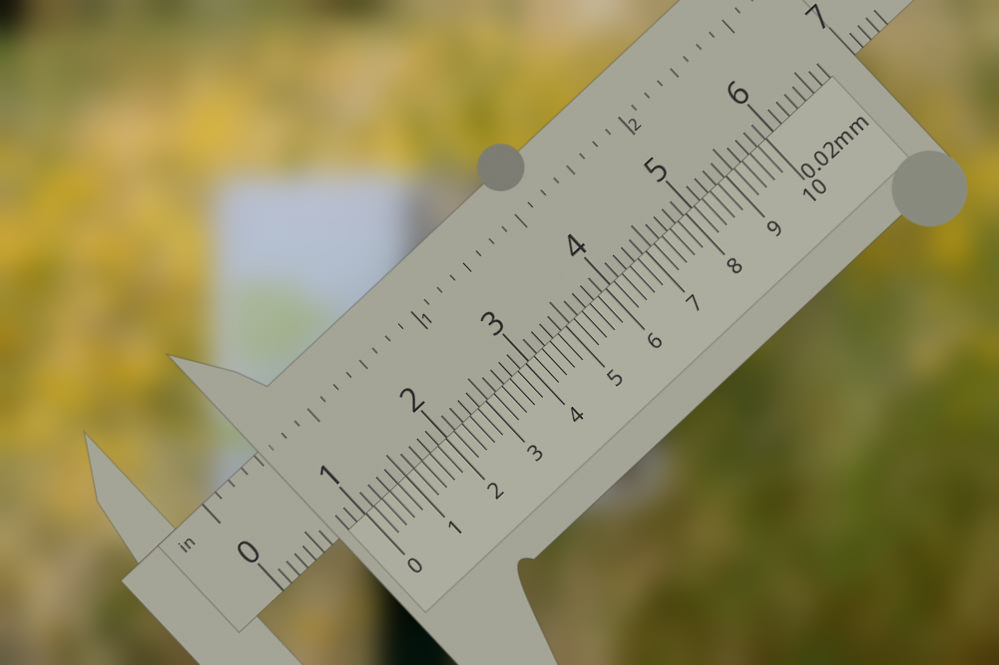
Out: mm 10.1
